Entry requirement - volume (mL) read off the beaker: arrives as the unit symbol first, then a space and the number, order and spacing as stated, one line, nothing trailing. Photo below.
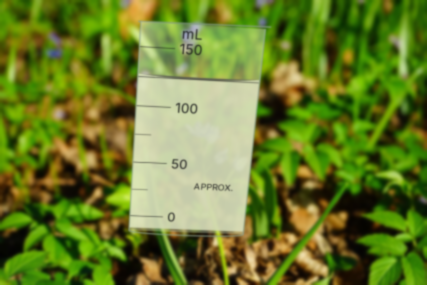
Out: mL 125
